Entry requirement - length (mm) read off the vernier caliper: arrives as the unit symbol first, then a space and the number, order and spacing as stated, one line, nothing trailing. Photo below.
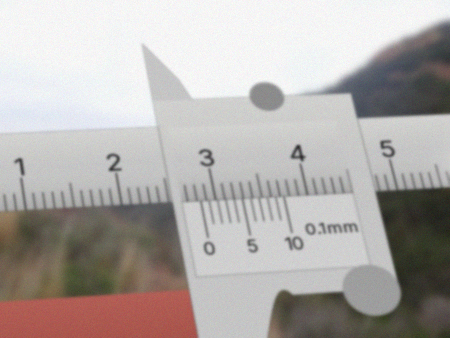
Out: mm 28.4
